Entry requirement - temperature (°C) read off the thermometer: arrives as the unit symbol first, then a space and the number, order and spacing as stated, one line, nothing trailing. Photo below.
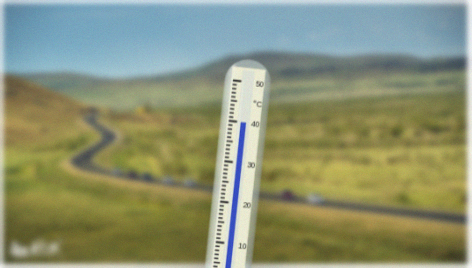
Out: °C 40
